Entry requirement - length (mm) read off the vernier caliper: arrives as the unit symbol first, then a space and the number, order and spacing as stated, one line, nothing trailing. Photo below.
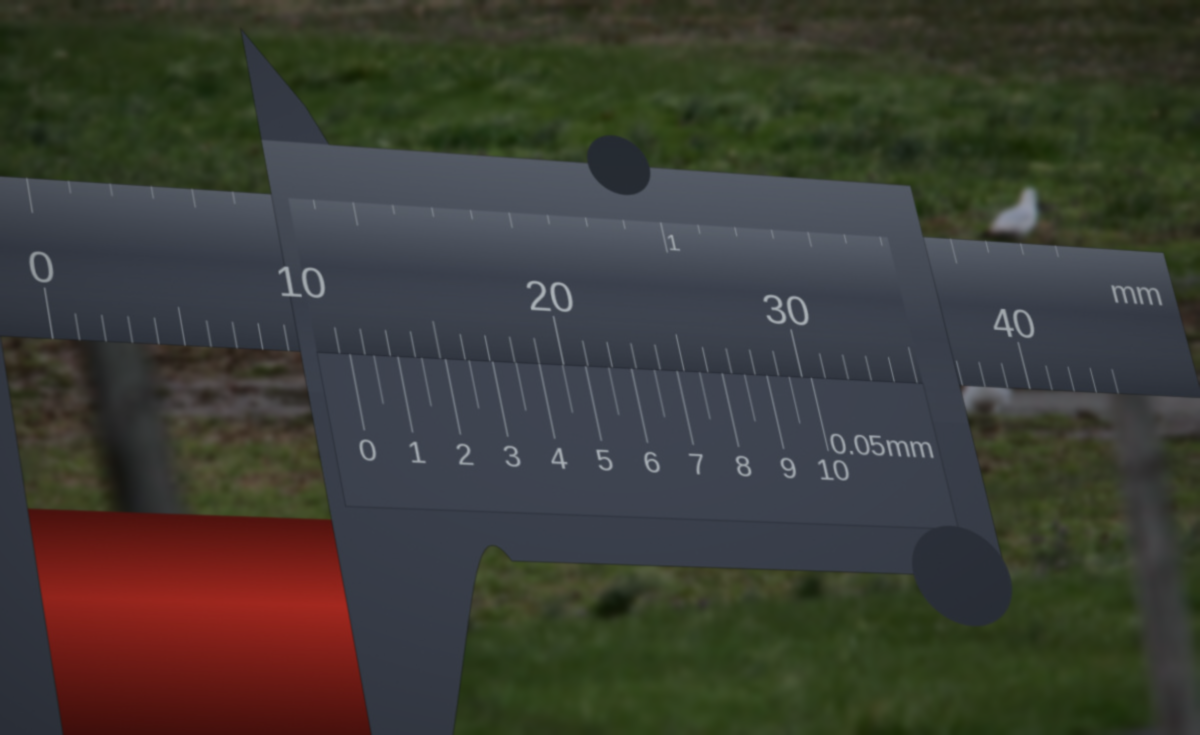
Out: mm 11.4
